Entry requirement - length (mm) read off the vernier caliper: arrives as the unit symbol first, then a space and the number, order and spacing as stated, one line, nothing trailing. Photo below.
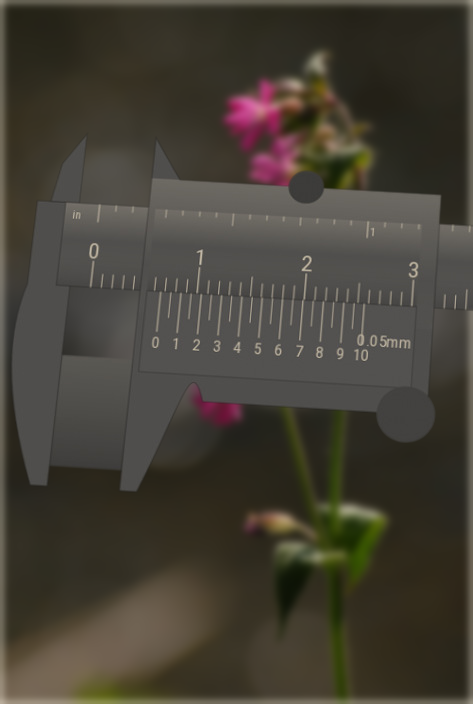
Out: mm 6.6
